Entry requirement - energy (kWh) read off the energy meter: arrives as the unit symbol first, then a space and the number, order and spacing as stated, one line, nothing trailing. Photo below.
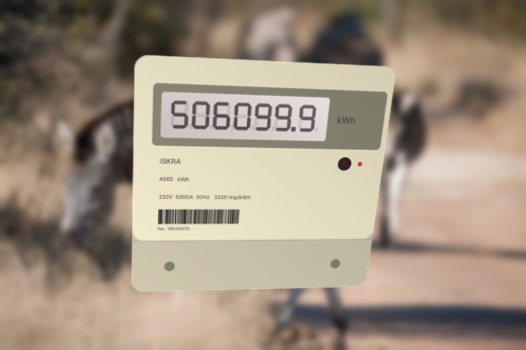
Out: kWh 506099.9
